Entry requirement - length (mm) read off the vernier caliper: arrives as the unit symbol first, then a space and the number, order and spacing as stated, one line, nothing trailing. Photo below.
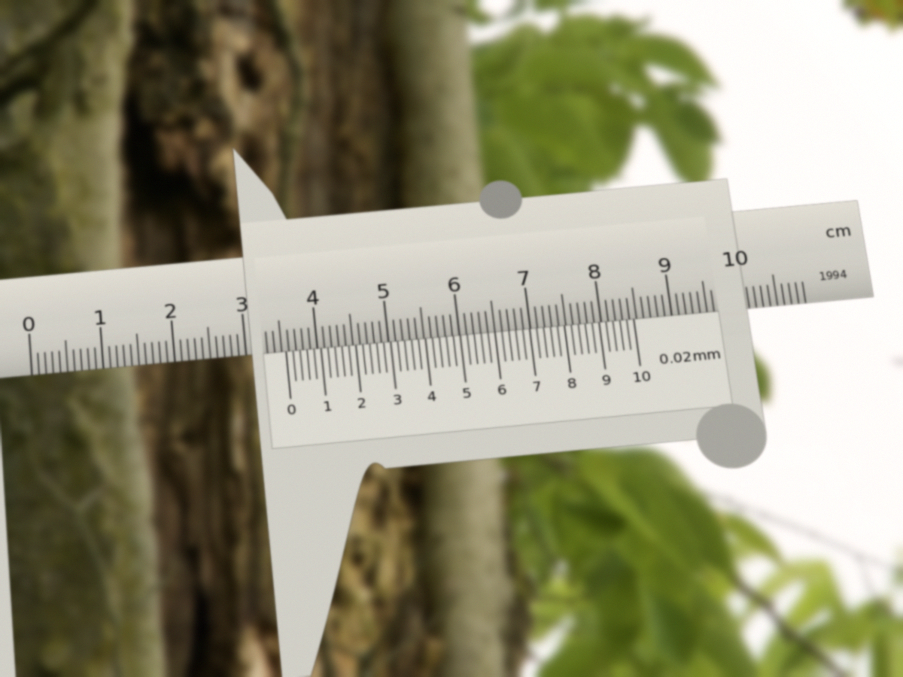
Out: mm 35.6
